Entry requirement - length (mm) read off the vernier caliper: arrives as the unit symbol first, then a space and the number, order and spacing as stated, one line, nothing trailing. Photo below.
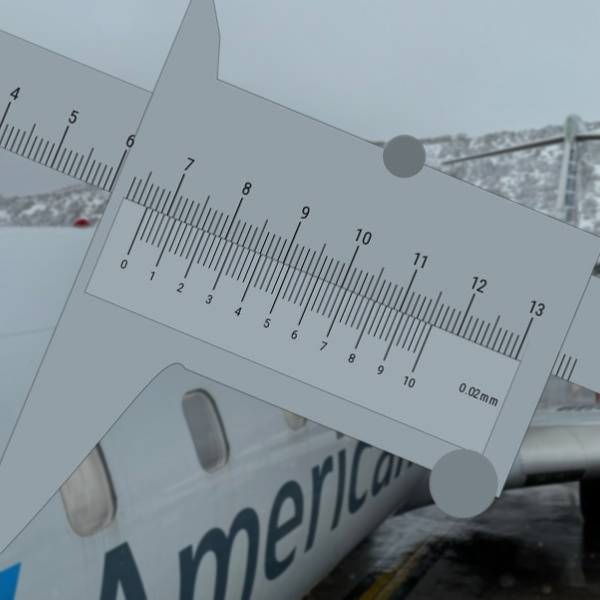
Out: mm 66.6
